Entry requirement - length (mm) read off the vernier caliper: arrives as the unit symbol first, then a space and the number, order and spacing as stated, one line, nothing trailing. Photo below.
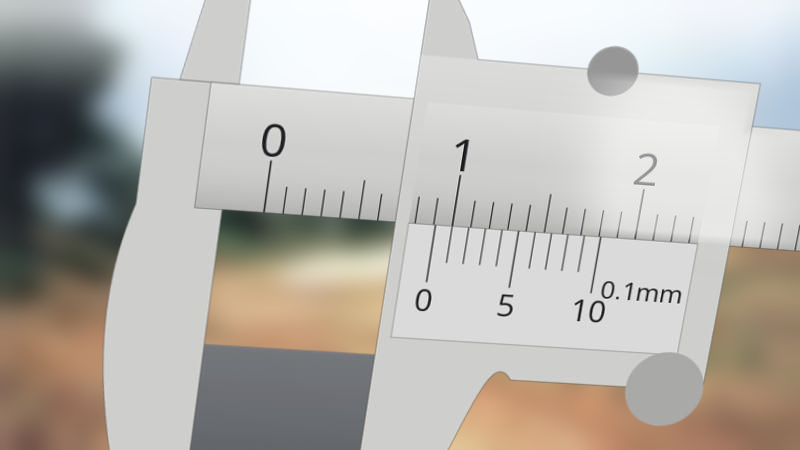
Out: mm 9.1
